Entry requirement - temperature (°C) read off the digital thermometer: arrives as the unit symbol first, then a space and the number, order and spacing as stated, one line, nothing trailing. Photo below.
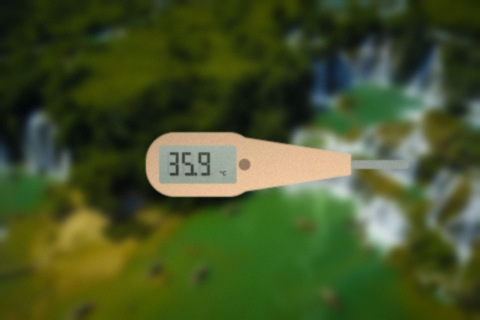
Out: °C 35.9
